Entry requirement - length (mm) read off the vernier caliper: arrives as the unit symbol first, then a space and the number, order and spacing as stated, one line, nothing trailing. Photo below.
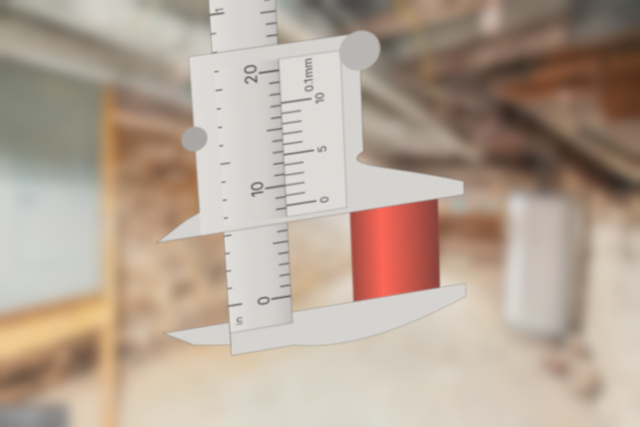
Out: mm 8.2
